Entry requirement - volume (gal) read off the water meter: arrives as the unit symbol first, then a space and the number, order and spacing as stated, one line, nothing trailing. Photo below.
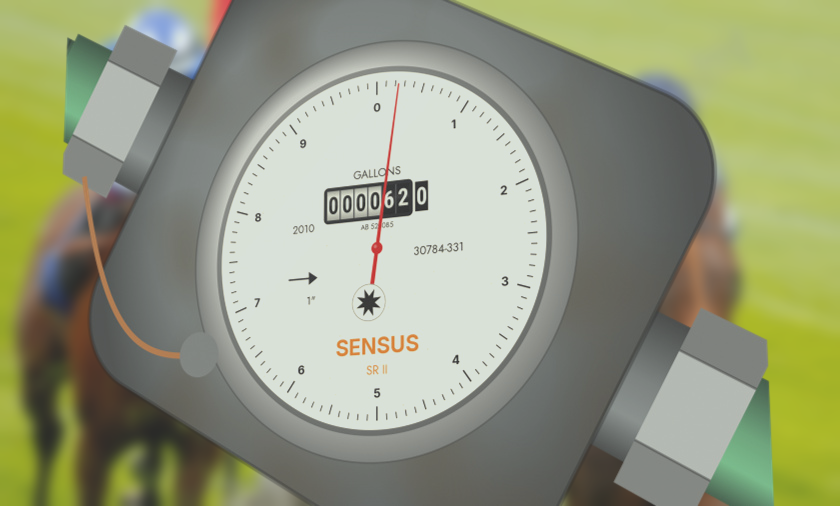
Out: gal 620.2
